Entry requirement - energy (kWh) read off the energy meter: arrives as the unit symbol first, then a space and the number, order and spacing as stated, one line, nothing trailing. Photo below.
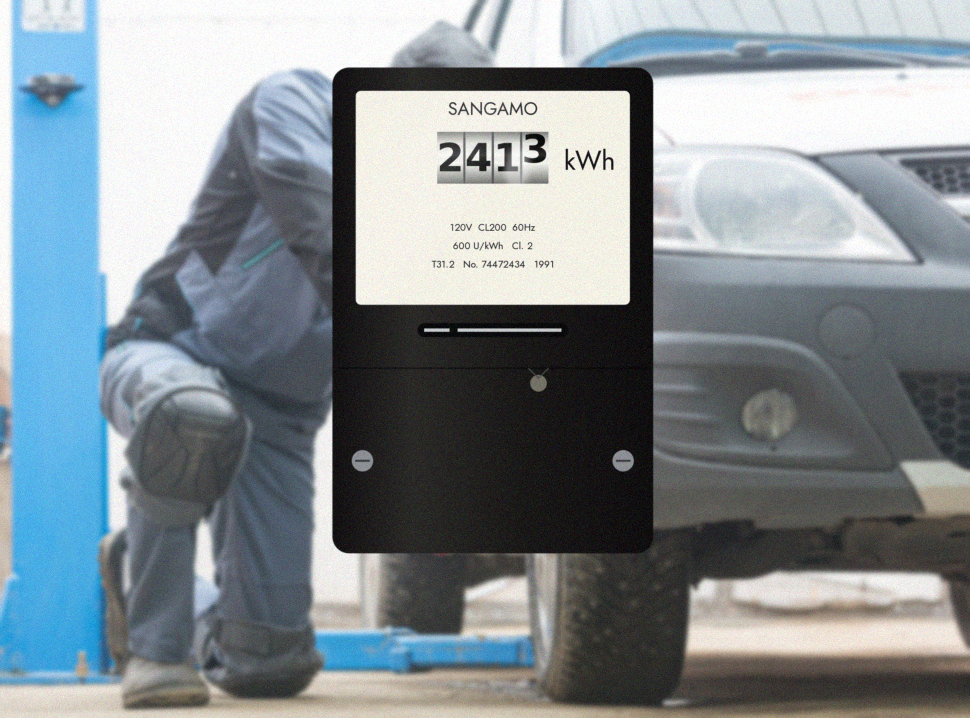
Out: kWh 2413
